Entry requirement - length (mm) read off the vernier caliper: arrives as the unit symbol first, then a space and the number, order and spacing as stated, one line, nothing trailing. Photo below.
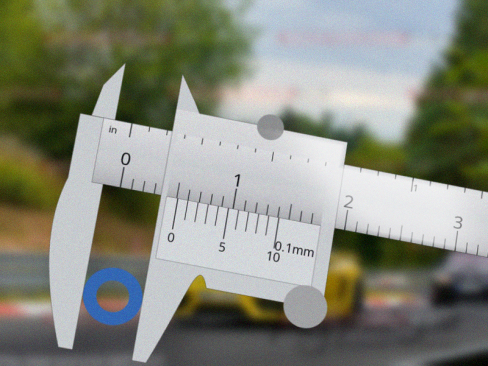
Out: mm 5.1
